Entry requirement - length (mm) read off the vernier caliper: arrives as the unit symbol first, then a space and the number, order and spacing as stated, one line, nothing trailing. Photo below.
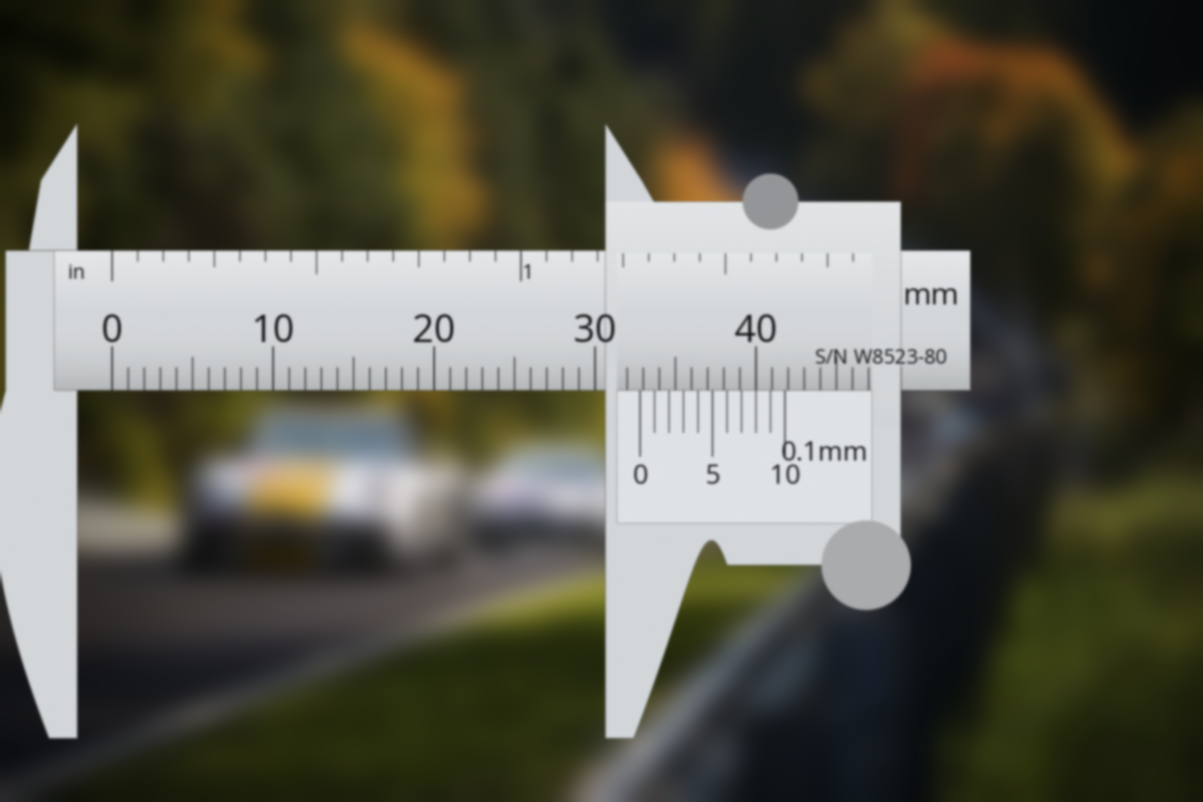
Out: mm 32.8
